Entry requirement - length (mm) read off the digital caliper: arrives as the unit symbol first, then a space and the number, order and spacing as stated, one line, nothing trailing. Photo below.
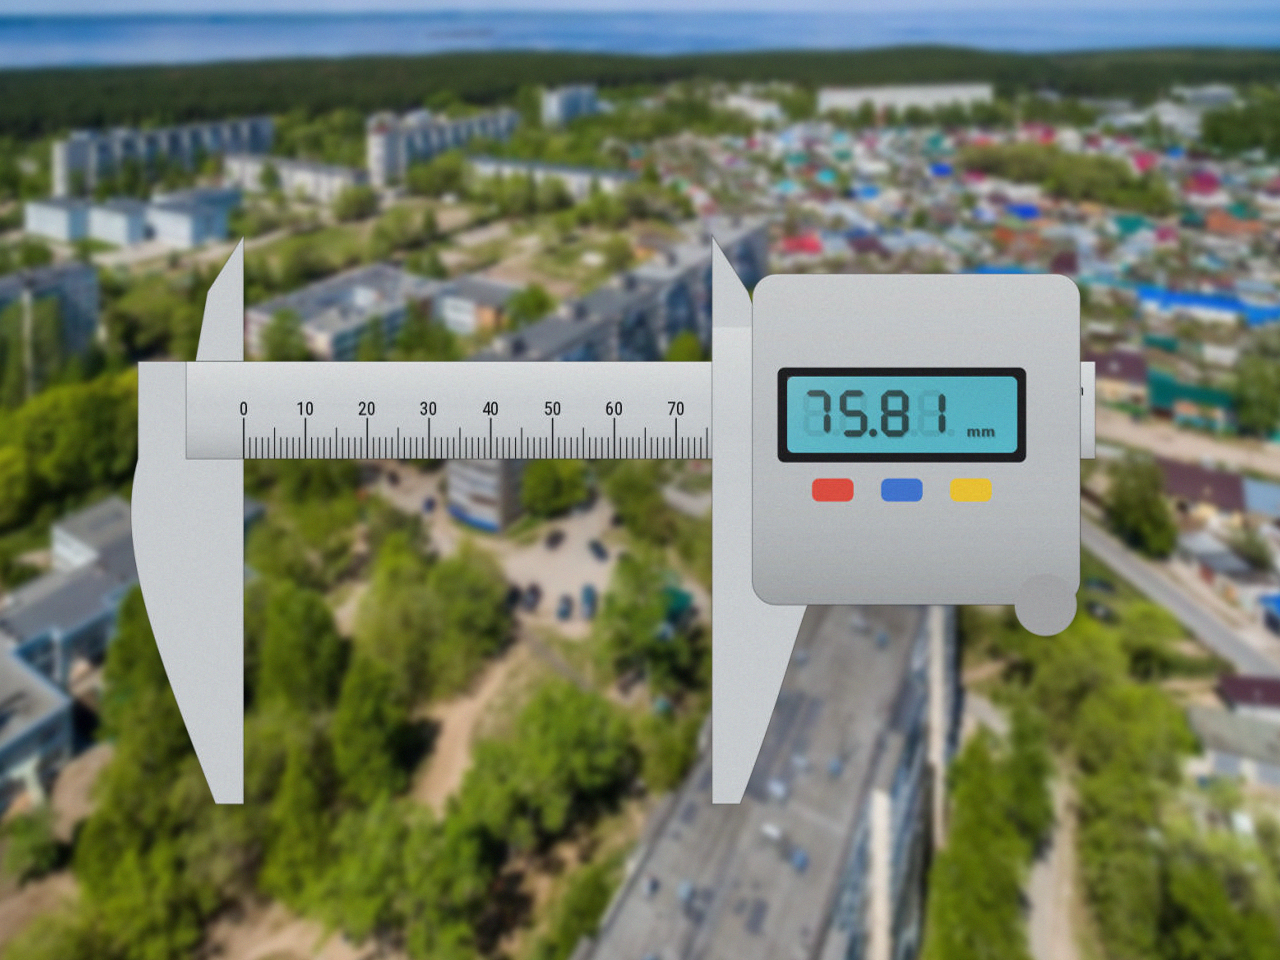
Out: mm 75.81
